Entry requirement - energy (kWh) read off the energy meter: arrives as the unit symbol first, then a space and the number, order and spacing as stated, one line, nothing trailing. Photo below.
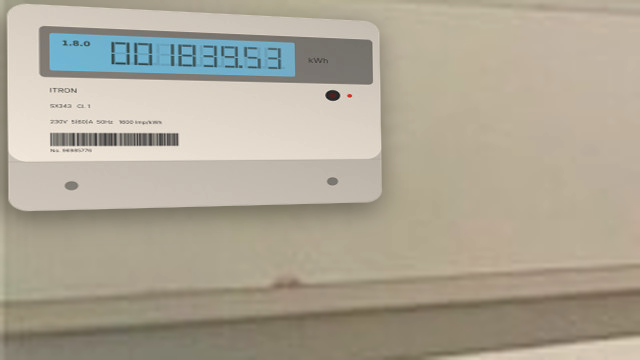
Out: kWh 1839.53
